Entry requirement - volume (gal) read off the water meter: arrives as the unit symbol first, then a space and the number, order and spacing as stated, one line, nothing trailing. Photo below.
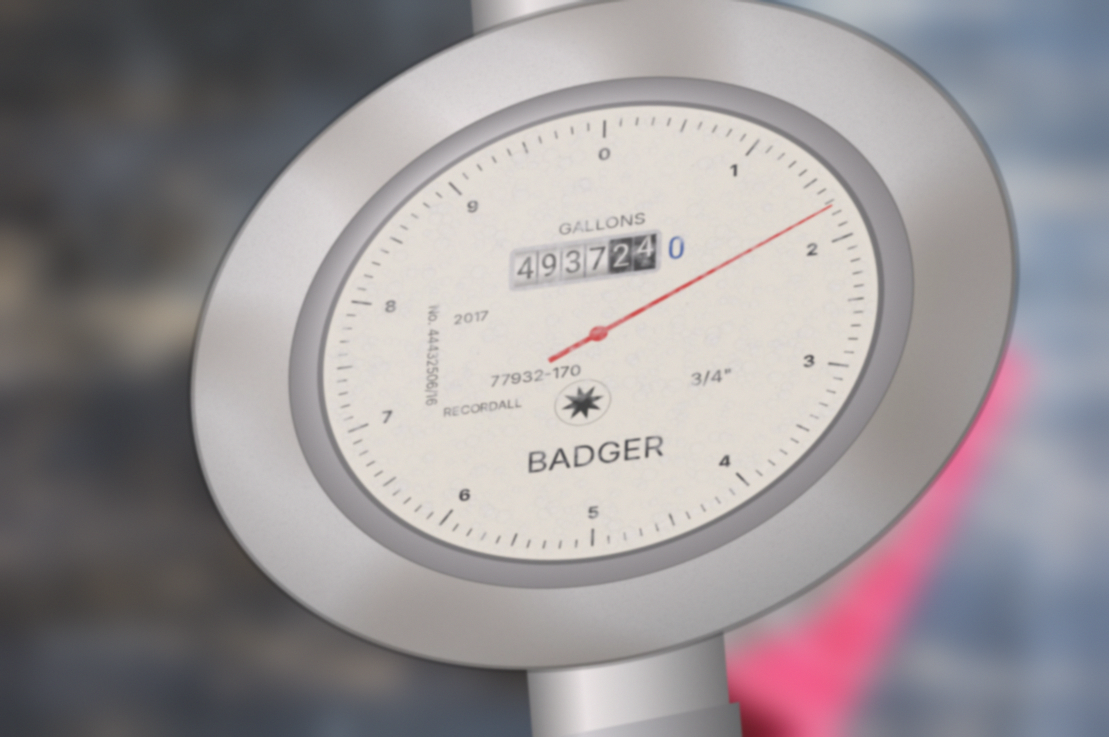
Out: gal 4937241.7
